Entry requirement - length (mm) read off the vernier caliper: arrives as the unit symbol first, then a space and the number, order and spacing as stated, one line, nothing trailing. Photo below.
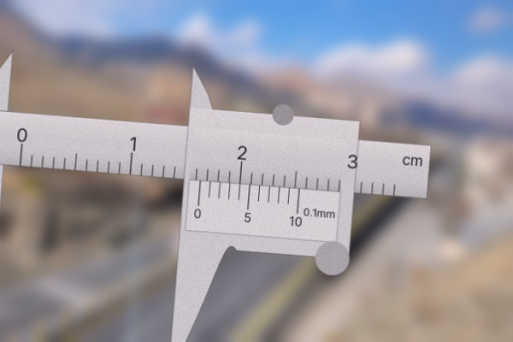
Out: mm 16.4
